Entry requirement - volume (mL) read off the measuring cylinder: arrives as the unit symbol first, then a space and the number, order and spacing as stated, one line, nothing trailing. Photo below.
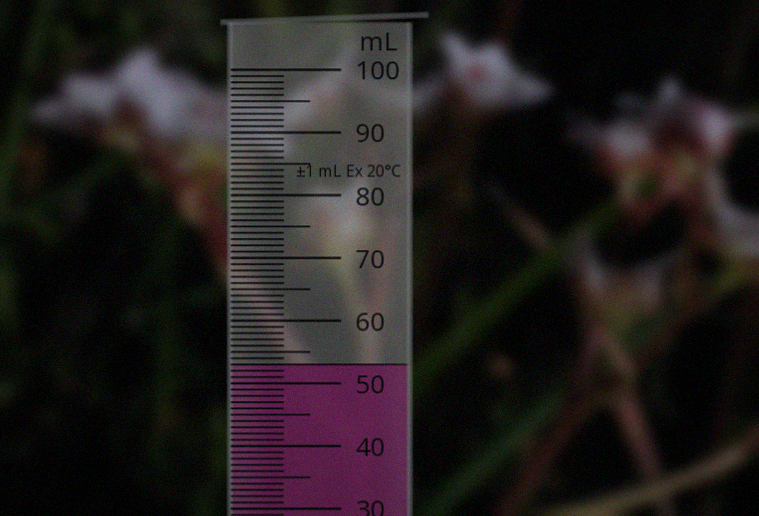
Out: mL 53
